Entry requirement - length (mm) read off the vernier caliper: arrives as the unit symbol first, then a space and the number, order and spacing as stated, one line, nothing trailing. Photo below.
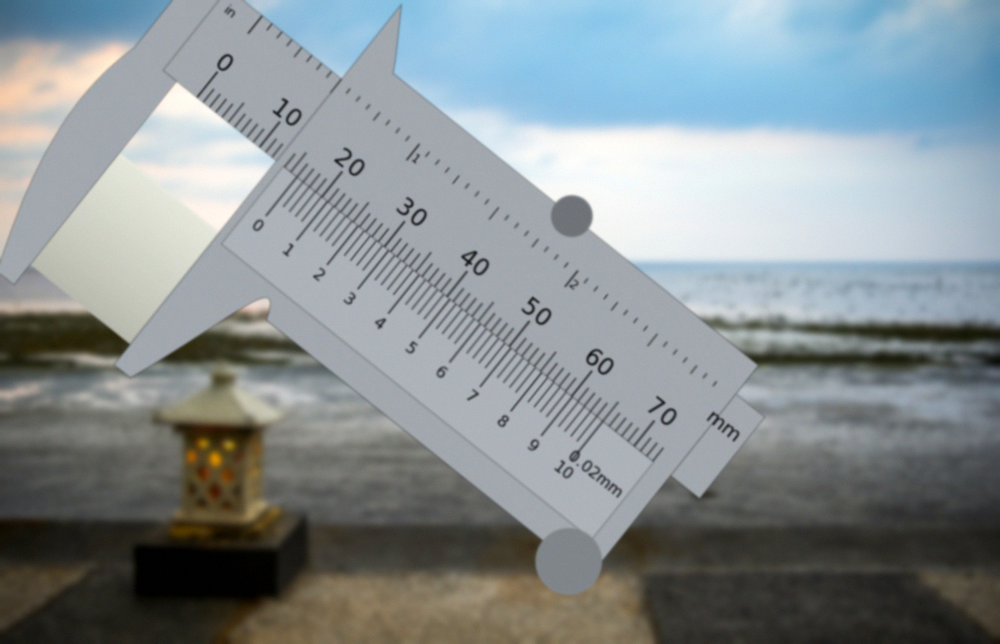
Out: mm 16.0
